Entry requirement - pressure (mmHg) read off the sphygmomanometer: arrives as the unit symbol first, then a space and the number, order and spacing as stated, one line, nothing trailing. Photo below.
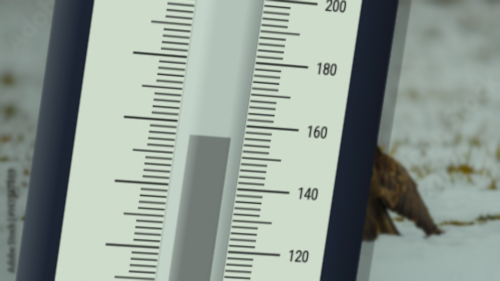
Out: mmHg 156
